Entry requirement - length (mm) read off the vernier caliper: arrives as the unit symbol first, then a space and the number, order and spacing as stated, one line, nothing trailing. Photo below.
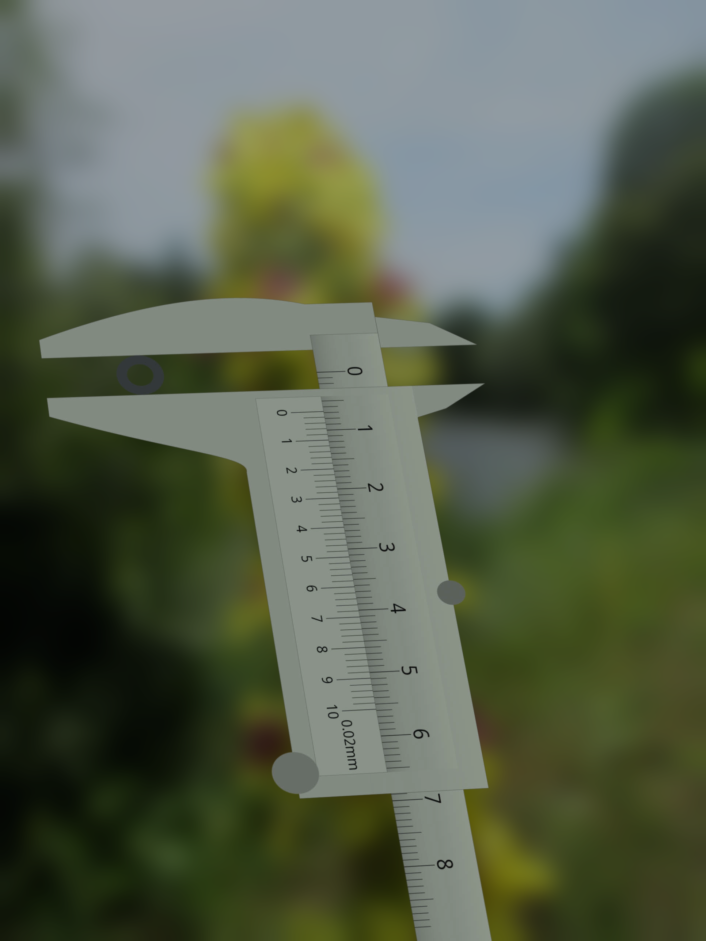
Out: mm 6.8
